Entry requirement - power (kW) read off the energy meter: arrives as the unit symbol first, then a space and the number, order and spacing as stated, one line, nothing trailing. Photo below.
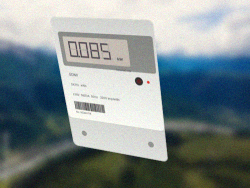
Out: kW 0.085
